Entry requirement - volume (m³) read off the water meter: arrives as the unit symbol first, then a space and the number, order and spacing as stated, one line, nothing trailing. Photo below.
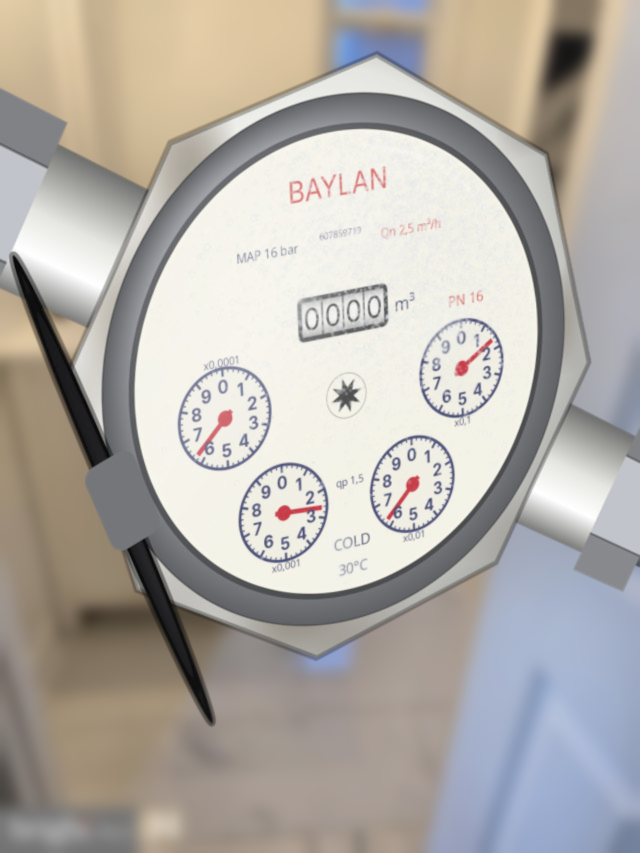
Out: m³ 0.1626
